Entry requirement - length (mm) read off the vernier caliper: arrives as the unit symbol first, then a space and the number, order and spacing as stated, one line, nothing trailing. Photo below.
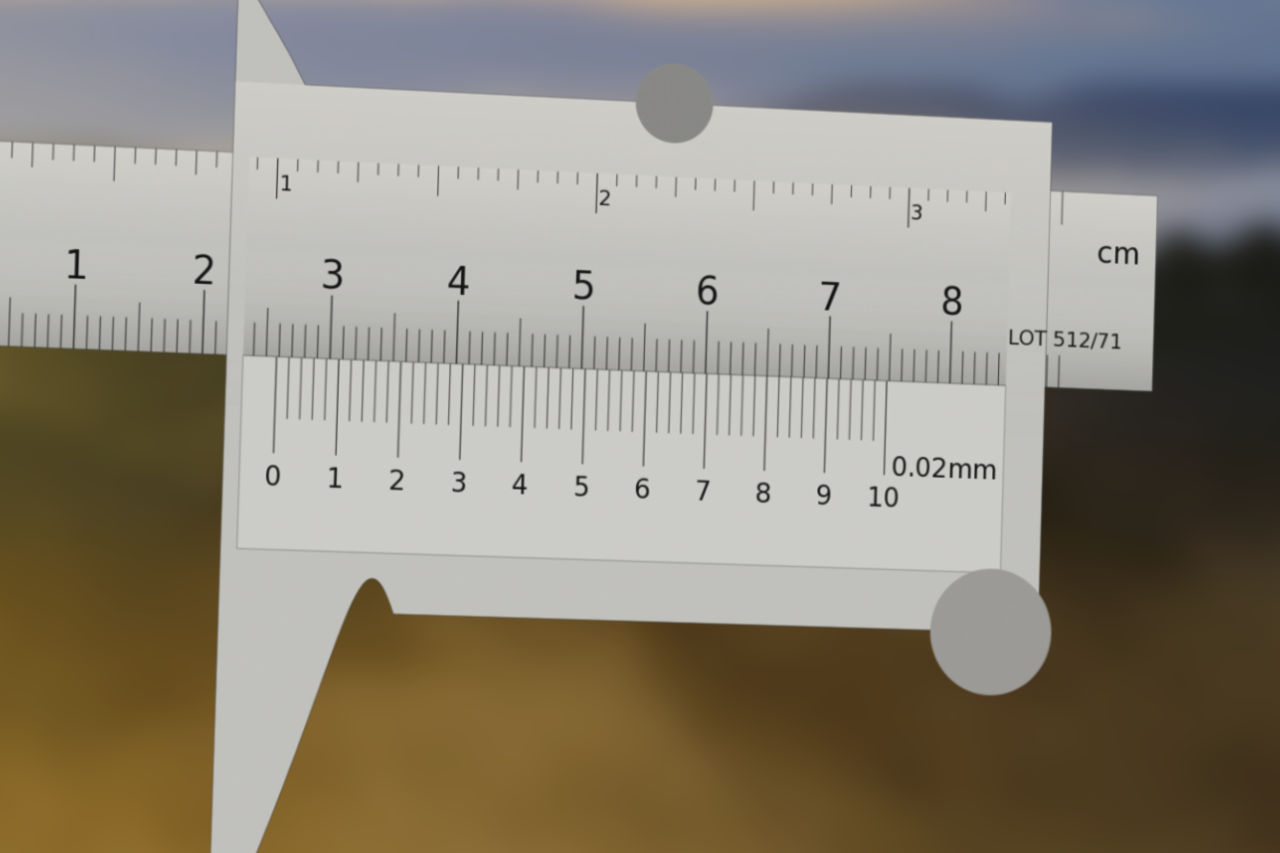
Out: mm 25.8
